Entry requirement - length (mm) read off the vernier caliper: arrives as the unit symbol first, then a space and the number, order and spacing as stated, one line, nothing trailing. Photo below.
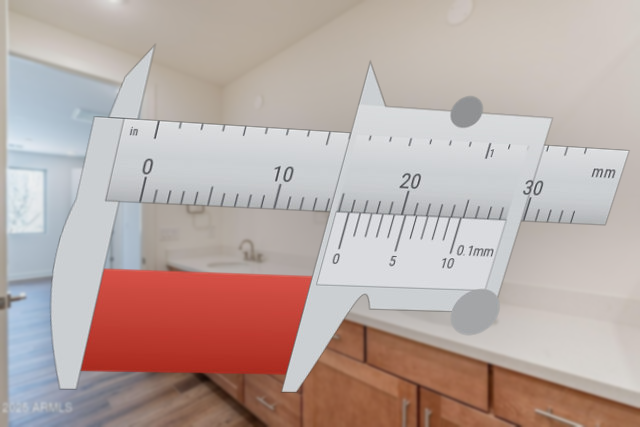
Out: mm 15.8
